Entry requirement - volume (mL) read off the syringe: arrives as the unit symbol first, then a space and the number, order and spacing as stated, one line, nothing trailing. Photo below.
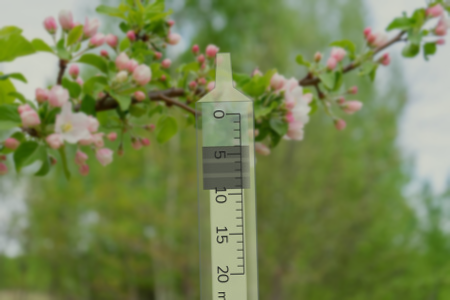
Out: mL 4
